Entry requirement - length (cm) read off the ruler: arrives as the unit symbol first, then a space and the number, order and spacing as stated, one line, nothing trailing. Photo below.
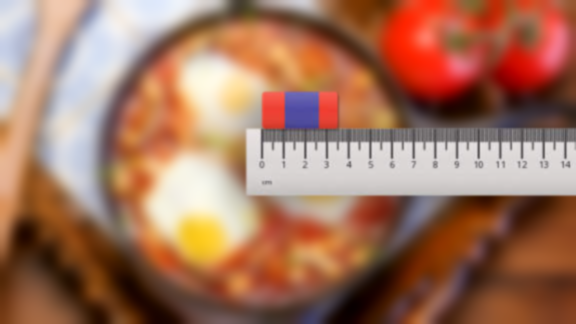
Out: cm 3.5
